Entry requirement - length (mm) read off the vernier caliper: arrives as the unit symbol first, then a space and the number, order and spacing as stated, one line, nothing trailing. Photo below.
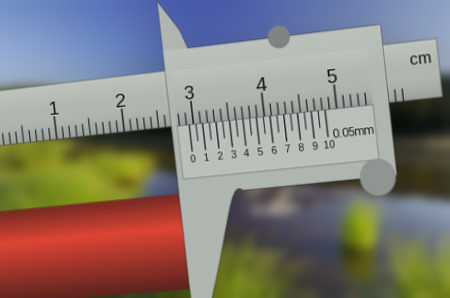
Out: mm 29.4
